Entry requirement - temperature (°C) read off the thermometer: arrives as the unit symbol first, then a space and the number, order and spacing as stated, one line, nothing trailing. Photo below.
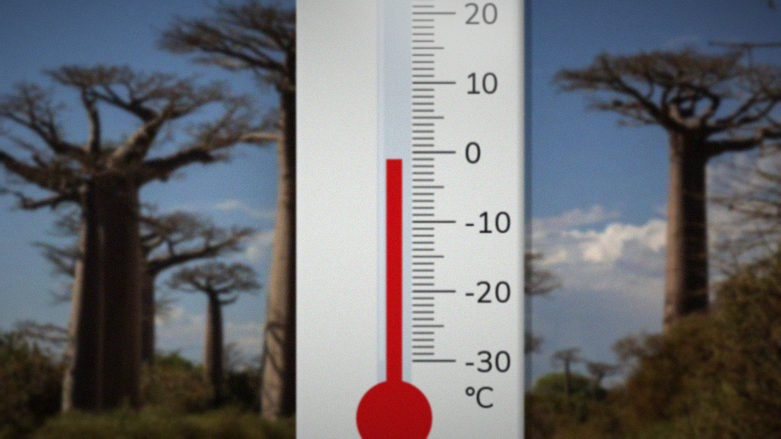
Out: °C -1
